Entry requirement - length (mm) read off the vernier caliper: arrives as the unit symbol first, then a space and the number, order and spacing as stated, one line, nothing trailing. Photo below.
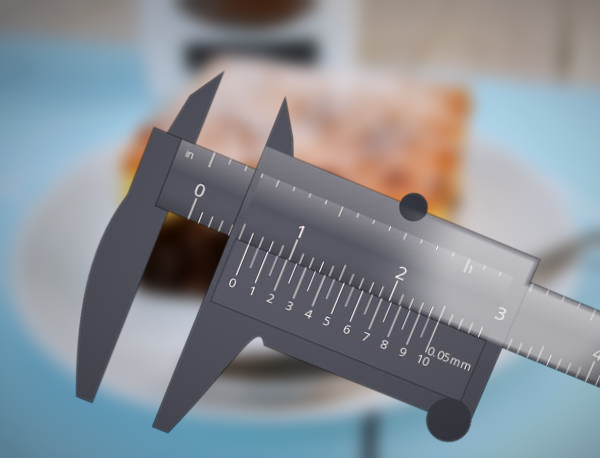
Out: mm 6.0
